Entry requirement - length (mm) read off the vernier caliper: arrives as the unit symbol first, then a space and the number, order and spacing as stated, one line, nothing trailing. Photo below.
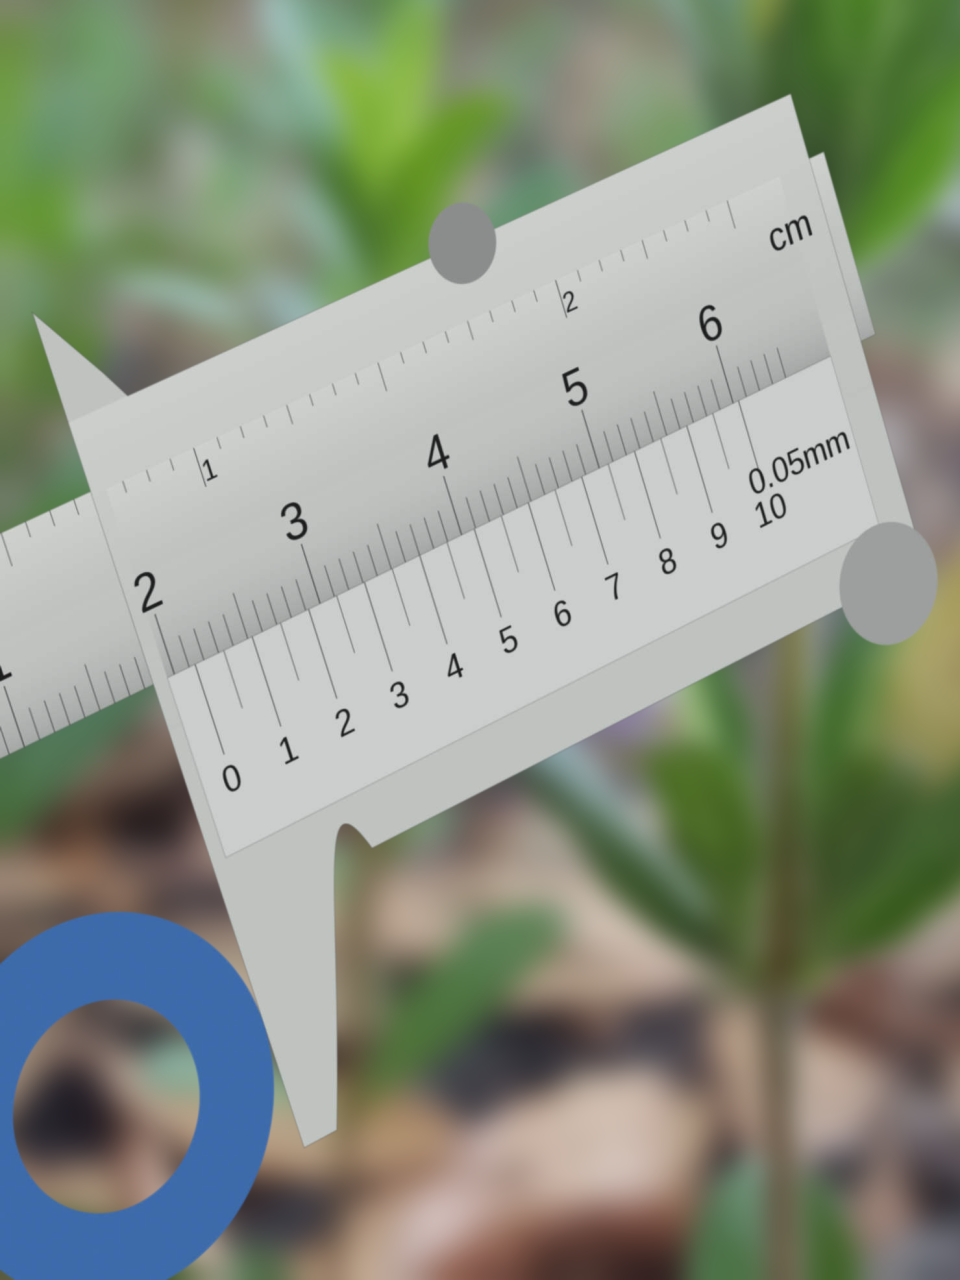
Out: mm 21.4
